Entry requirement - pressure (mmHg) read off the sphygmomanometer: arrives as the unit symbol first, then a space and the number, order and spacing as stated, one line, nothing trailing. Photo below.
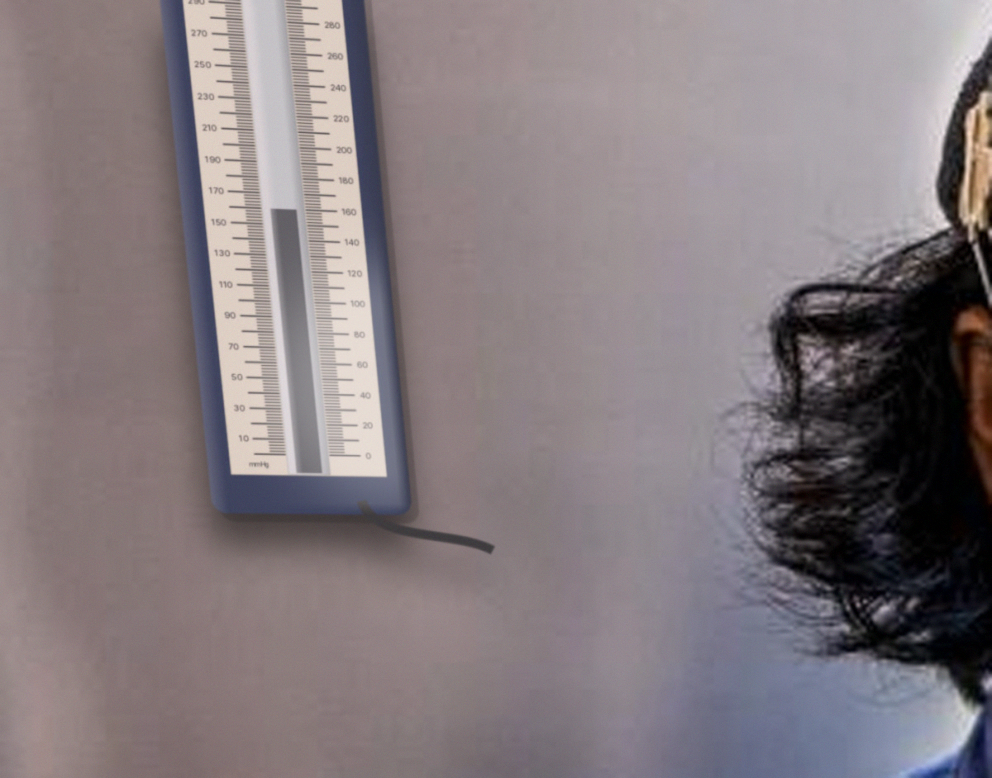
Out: mmHg 160
